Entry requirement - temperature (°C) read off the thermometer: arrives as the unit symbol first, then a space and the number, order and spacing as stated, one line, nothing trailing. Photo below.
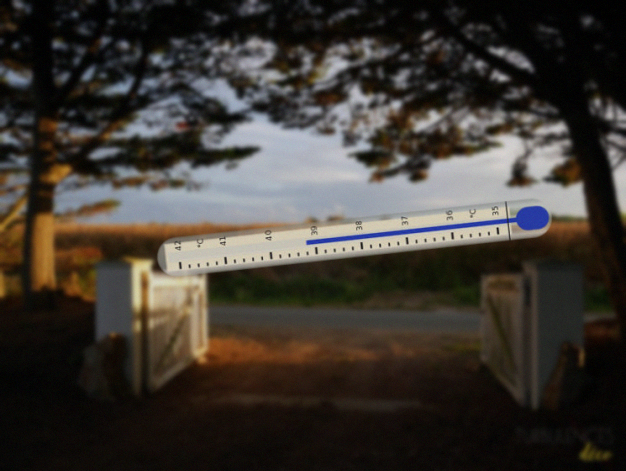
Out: °C 39.2
